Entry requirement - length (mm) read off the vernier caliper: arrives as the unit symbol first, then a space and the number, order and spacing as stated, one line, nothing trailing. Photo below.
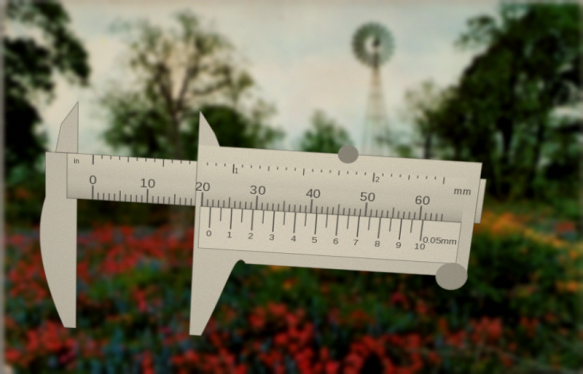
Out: mm 21.6
